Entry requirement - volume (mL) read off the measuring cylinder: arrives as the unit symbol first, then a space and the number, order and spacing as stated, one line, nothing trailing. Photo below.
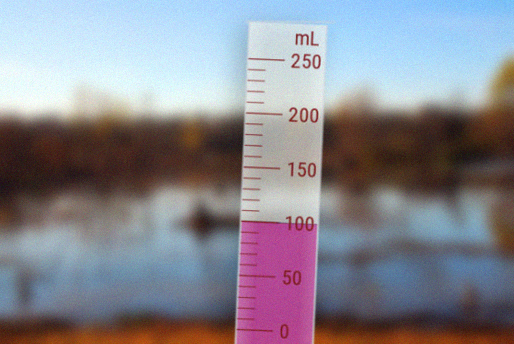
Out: mL 100
